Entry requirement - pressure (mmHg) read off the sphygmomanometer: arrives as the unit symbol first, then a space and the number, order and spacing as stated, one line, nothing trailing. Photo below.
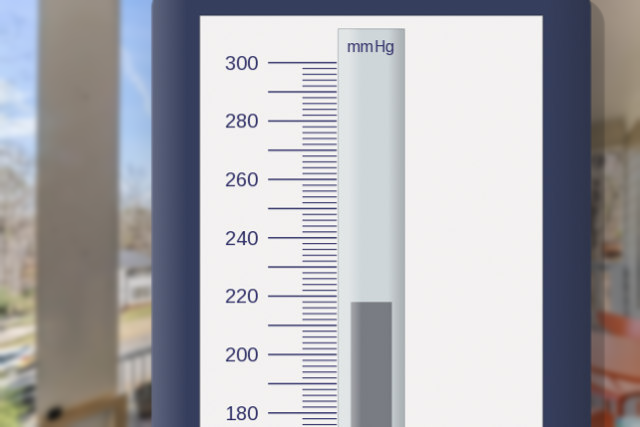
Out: mmHg 218
